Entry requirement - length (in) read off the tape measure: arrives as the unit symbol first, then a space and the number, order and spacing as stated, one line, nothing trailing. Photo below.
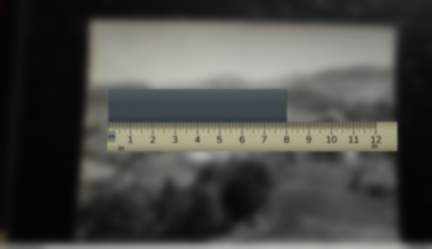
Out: in 8
